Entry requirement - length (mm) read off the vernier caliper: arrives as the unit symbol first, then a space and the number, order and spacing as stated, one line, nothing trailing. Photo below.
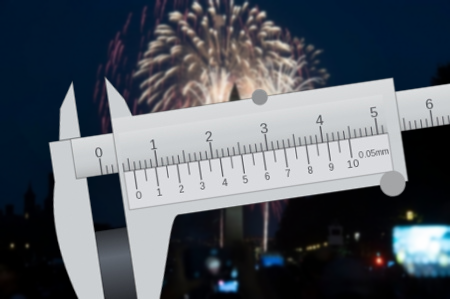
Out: mm 5.8
